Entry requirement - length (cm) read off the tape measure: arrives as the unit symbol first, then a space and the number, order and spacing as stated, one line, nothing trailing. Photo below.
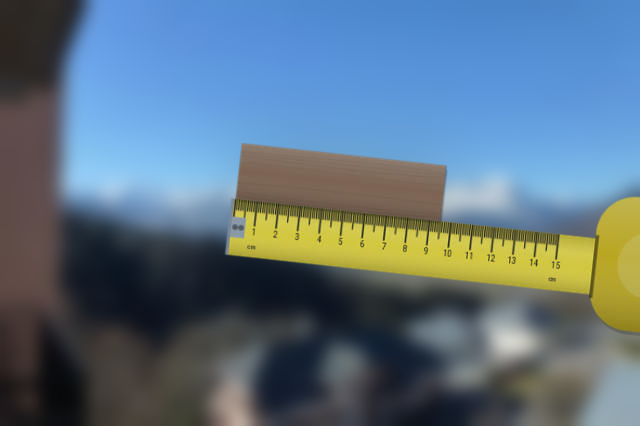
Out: cm 9.5
